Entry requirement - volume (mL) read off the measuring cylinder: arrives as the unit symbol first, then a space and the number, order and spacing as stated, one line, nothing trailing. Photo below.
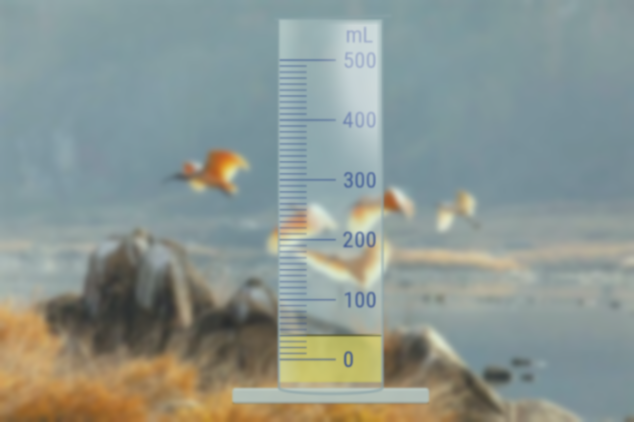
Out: mL 40
